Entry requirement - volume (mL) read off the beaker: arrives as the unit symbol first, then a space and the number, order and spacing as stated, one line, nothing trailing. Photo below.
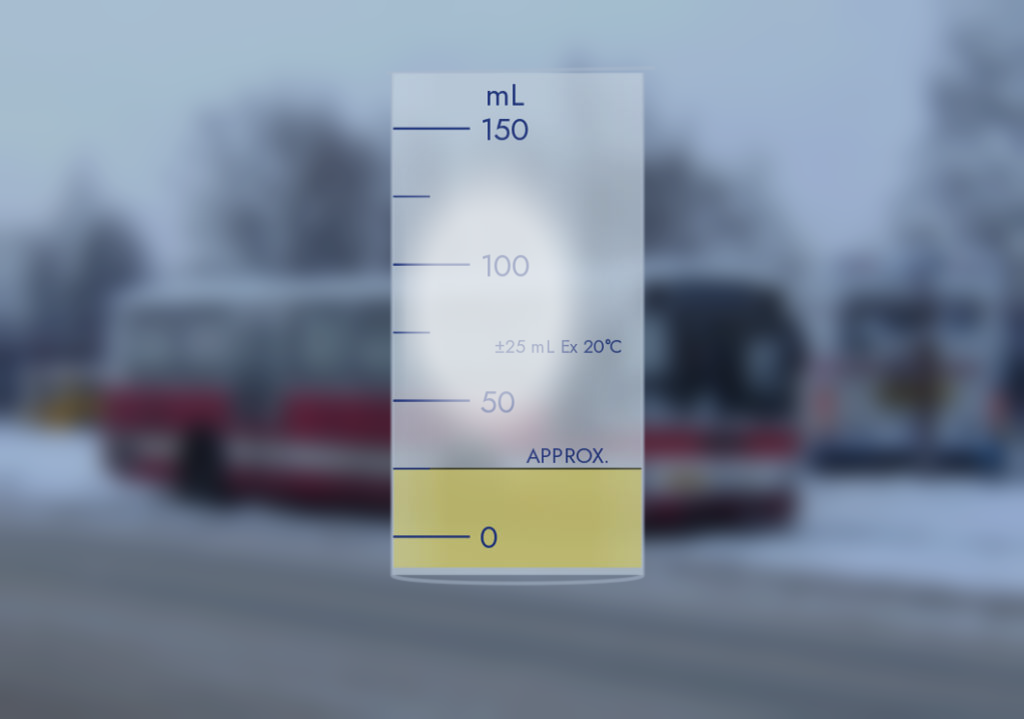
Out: mL 25
